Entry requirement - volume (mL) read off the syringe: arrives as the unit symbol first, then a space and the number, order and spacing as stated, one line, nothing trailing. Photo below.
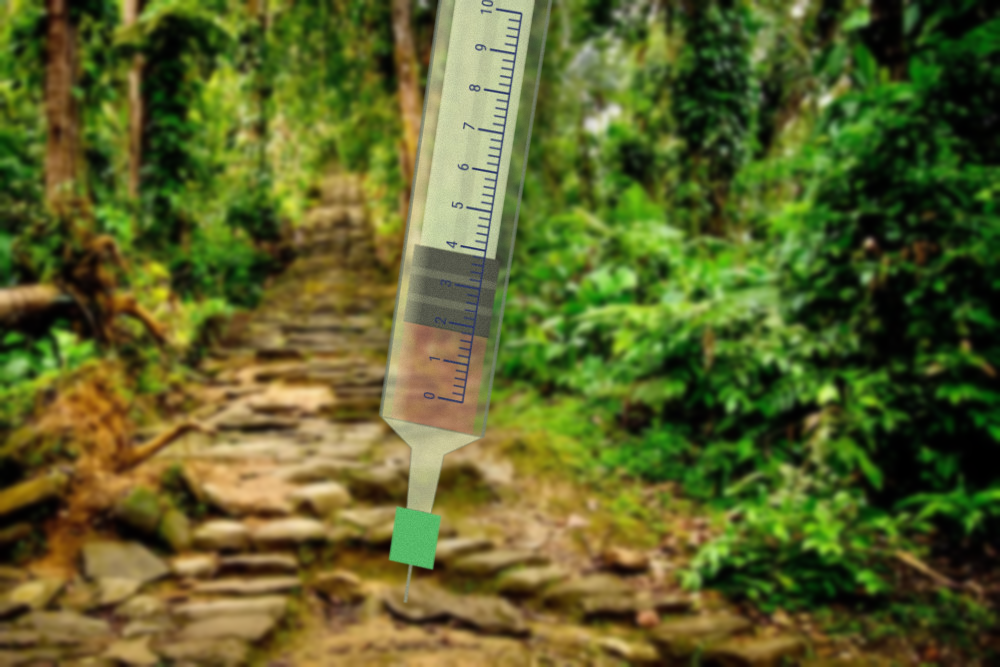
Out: mL 1.8
